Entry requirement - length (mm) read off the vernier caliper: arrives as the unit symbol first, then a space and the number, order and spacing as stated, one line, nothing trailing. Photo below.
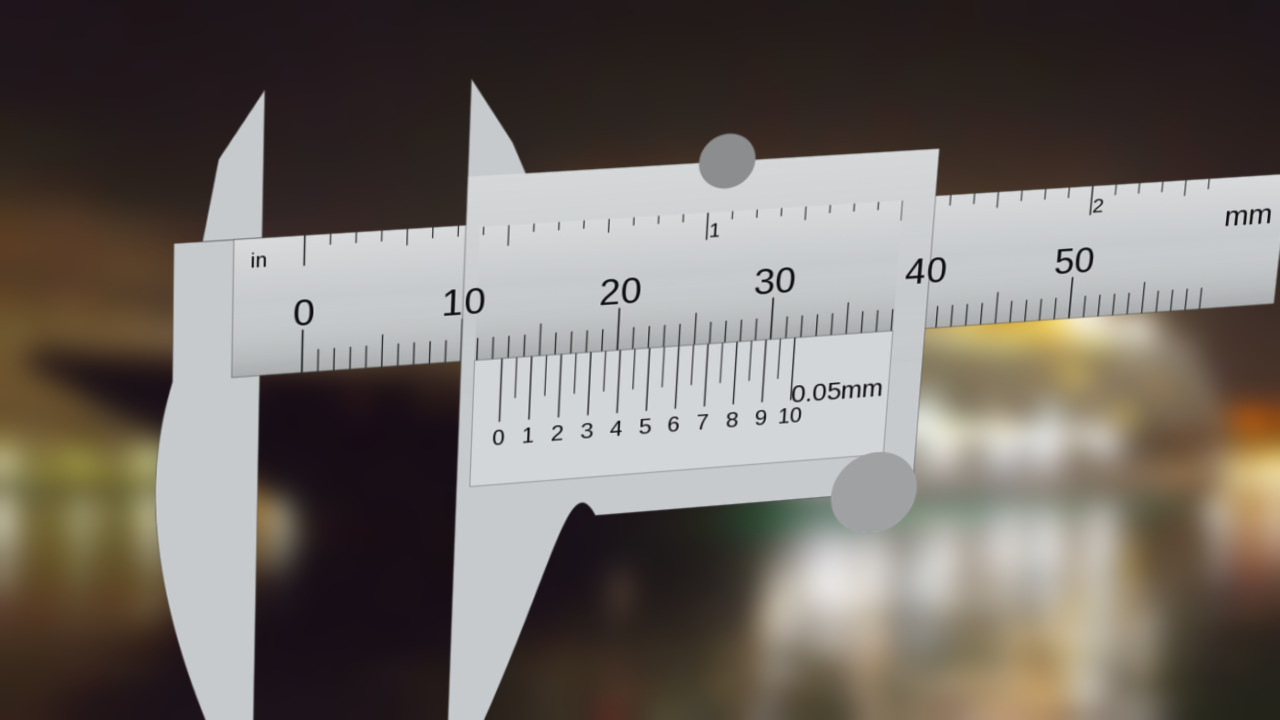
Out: mm 12.6
